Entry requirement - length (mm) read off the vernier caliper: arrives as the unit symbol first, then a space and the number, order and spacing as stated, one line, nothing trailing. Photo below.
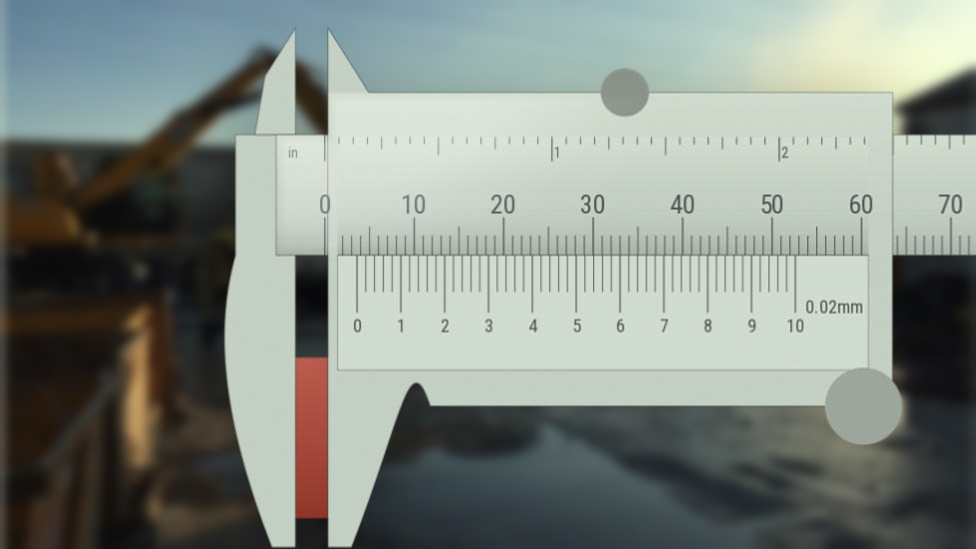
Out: mm 3.6
